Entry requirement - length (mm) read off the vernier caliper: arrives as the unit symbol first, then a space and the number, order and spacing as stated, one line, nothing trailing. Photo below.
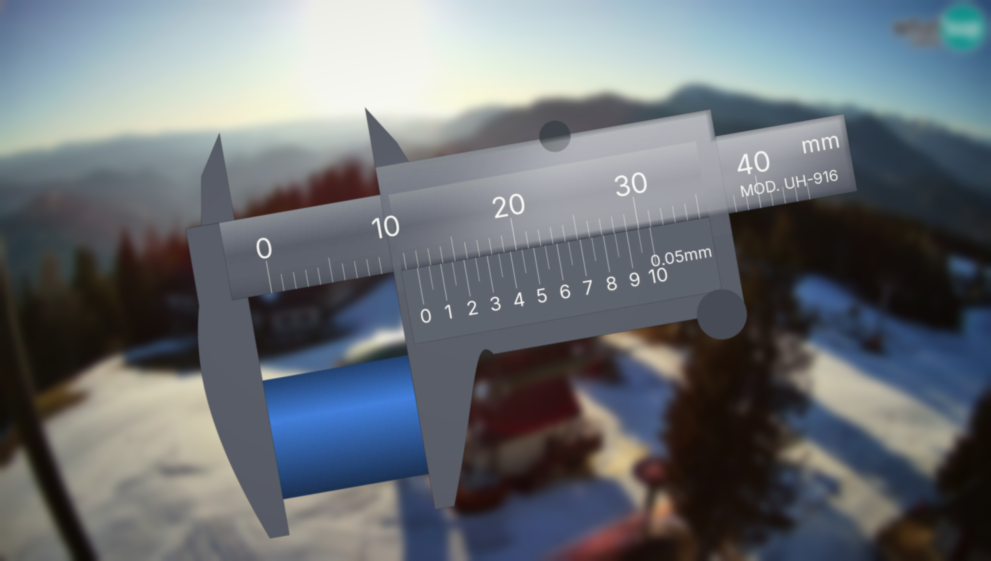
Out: mm 11.9
